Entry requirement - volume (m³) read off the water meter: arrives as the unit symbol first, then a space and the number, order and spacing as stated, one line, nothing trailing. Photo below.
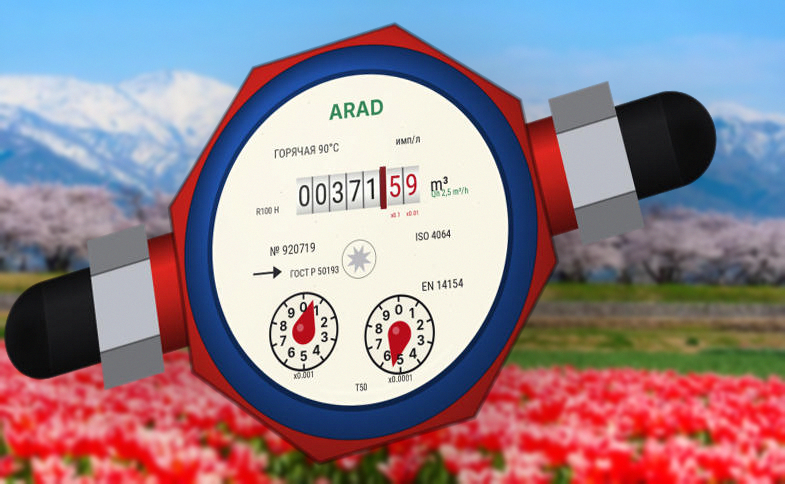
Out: m³ 371.5905
